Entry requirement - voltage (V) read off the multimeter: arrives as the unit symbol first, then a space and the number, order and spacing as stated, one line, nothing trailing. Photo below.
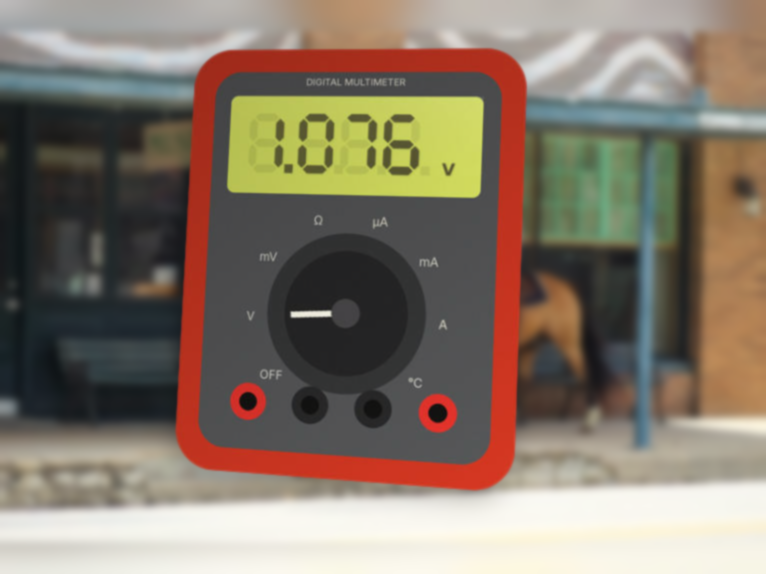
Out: V 1.076
